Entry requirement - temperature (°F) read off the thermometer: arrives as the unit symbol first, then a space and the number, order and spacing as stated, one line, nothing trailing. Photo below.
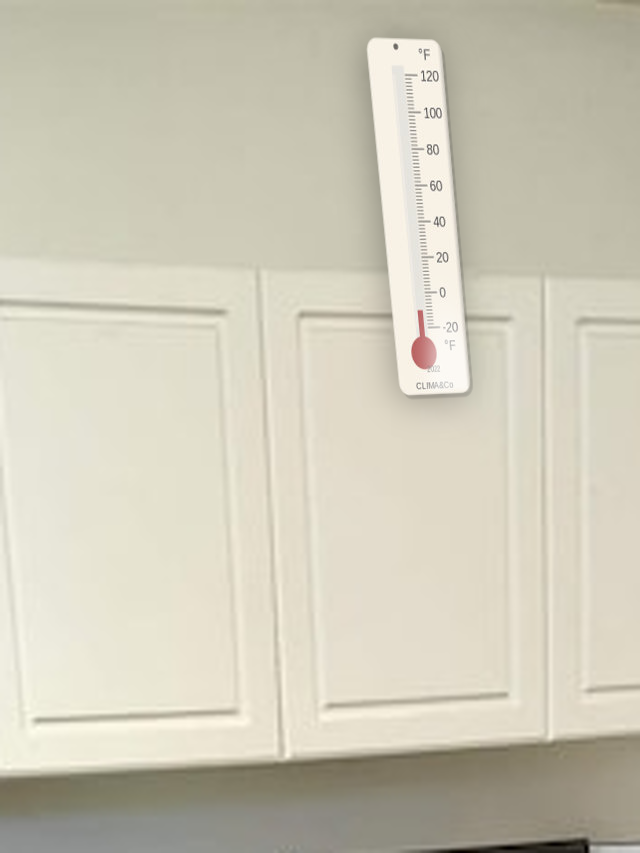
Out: °F -10
